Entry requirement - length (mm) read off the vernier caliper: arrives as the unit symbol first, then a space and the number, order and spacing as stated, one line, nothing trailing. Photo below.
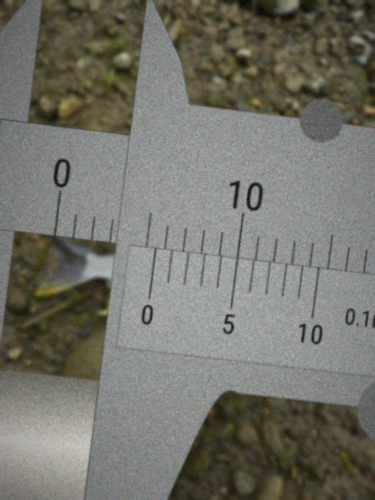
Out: mm 5.5
